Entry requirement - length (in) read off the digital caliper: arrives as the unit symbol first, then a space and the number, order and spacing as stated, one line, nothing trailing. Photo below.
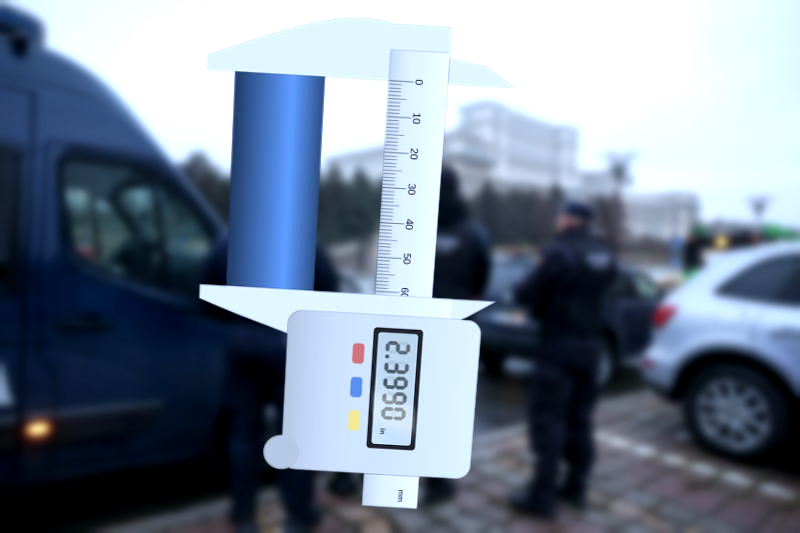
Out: in 2.3990
